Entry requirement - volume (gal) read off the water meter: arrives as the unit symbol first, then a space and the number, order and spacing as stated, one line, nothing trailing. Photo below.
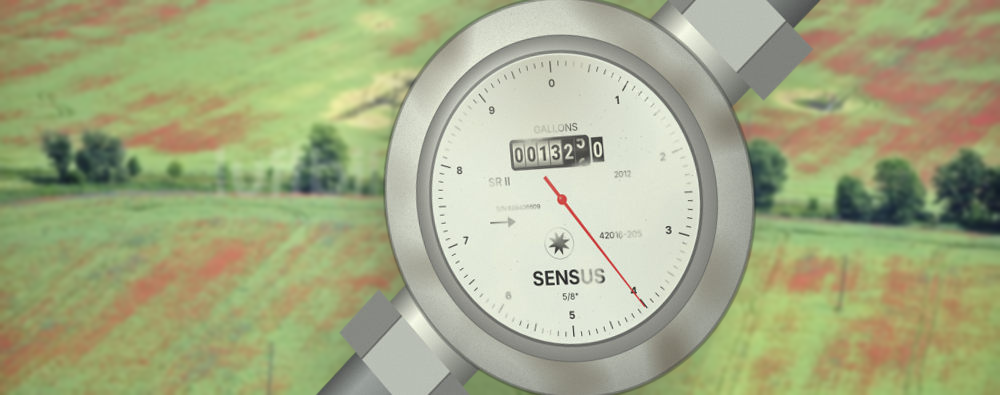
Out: gal 13254.0
